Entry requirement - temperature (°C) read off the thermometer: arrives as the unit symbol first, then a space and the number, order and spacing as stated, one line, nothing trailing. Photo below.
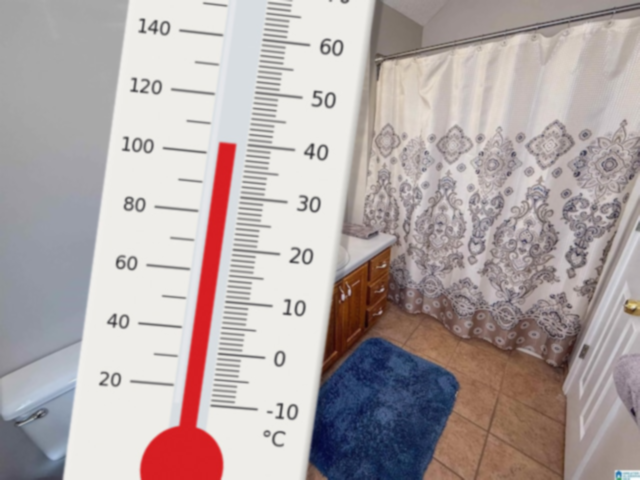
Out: °C 40
